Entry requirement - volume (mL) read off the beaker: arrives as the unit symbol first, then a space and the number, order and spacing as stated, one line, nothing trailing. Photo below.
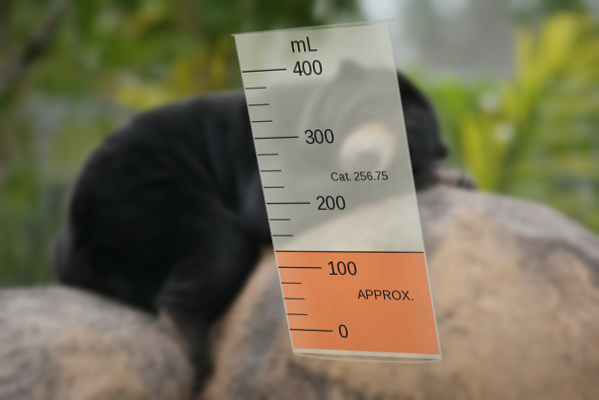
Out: mL 125
